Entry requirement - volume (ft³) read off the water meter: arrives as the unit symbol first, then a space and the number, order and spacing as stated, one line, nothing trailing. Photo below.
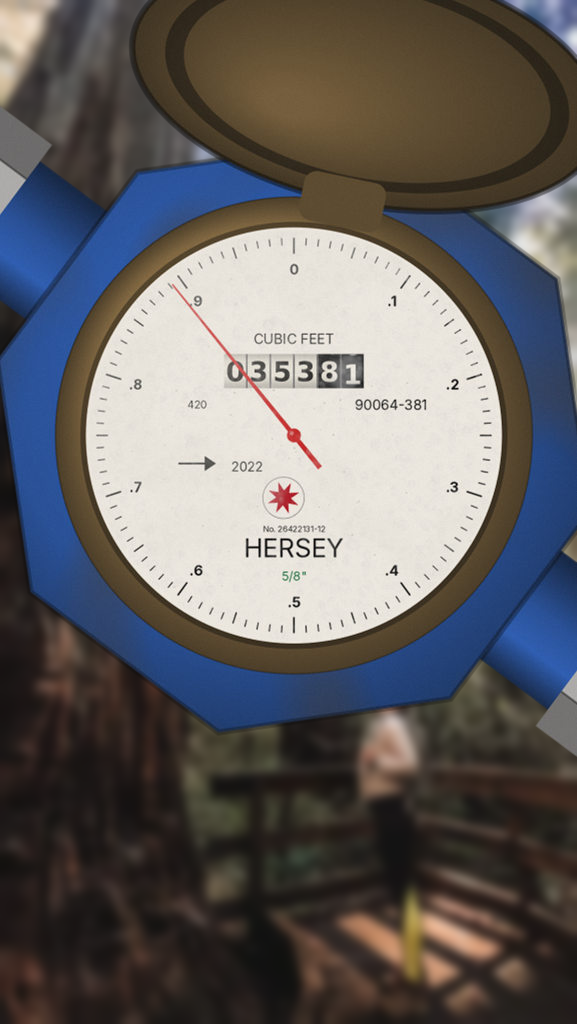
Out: ft³ 35380.89
